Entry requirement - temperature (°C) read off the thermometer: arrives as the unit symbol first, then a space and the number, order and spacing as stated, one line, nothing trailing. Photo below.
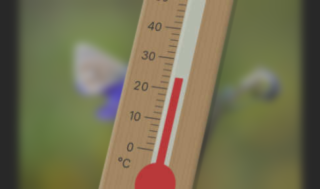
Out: °C 24
